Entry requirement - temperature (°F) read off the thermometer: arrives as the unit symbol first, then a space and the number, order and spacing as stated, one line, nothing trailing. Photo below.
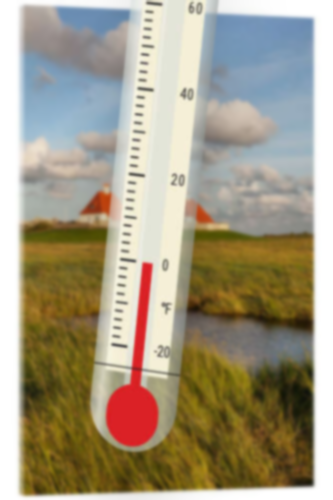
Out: °F 0
